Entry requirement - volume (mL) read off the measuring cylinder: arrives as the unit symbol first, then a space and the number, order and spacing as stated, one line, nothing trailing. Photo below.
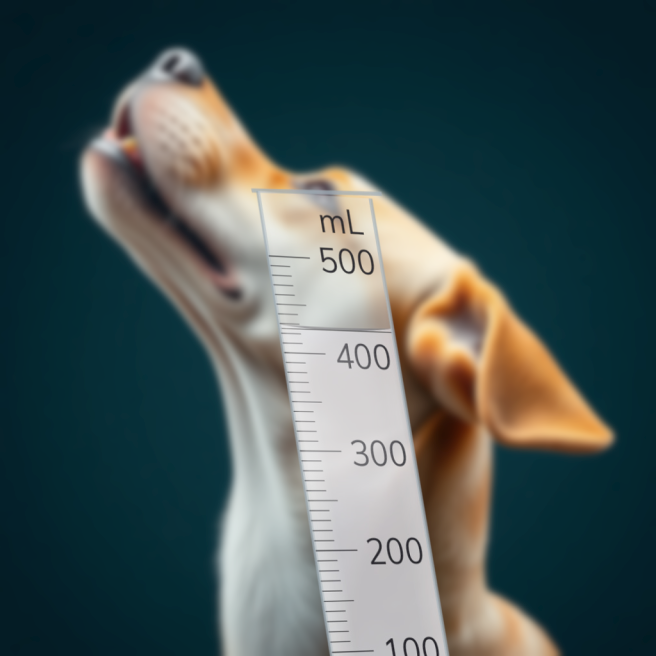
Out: mL 425
